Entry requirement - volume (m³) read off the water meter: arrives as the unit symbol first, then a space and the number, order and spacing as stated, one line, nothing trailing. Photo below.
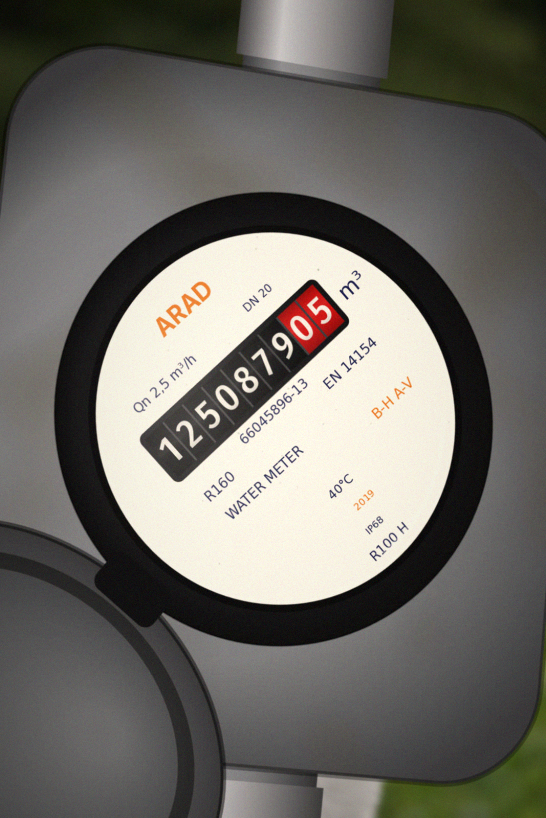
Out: m³ 1250879.05
